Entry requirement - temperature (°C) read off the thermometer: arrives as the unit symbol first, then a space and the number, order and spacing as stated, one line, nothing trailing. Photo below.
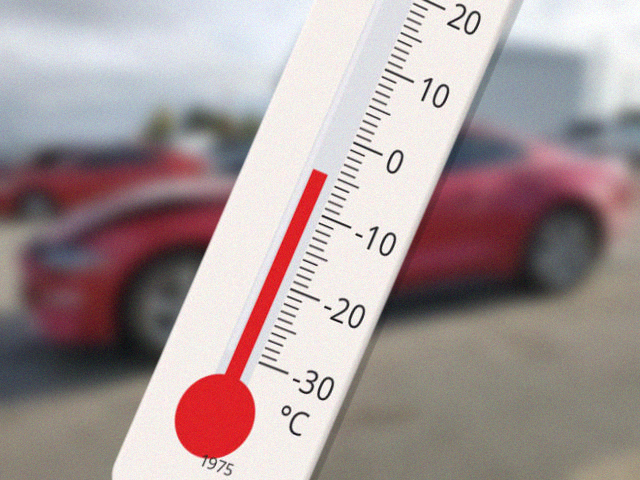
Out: °C -5
